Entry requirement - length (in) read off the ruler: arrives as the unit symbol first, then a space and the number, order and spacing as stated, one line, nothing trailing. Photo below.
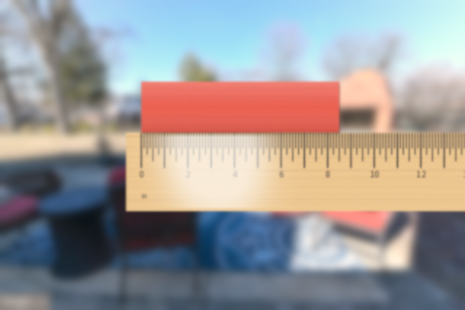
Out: in 8.5
